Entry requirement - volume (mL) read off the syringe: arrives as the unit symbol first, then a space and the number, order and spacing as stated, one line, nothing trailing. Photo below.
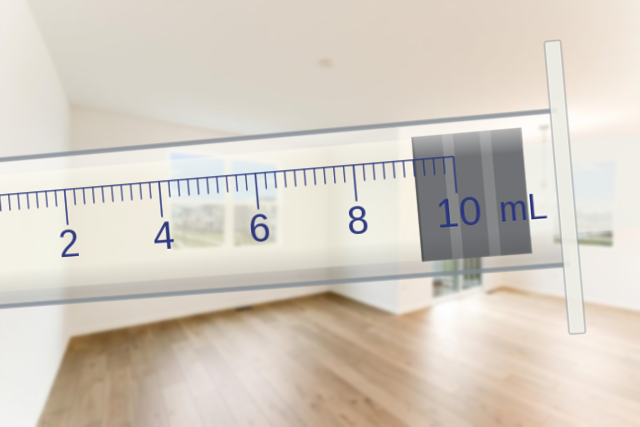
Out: mL 9.2
